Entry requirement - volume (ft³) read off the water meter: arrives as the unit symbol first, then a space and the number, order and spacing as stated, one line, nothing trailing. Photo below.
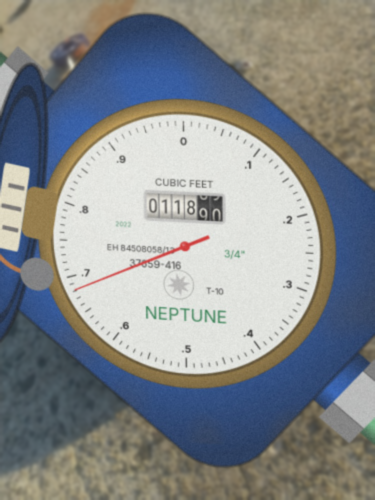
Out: ft³ 11889.68
